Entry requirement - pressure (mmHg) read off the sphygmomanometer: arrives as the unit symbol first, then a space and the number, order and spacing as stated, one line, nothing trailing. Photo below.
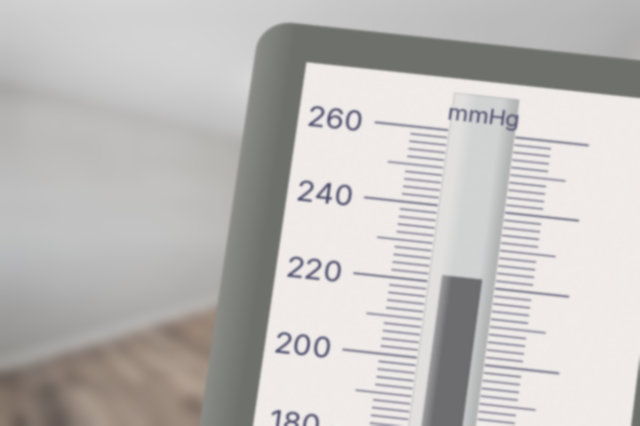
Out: mmHg 222
